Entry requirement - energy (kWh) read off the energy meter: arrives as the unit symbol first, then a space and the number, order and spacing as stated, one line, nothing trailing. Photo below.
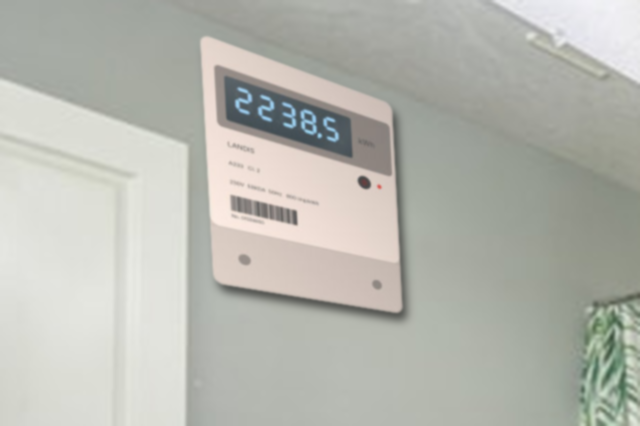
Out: kWh 2238.5
